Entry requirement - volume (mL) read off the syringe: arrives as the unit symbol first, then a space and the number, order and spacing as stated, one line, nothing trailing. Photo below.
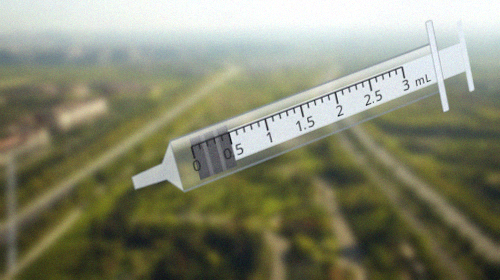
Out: mL 0
